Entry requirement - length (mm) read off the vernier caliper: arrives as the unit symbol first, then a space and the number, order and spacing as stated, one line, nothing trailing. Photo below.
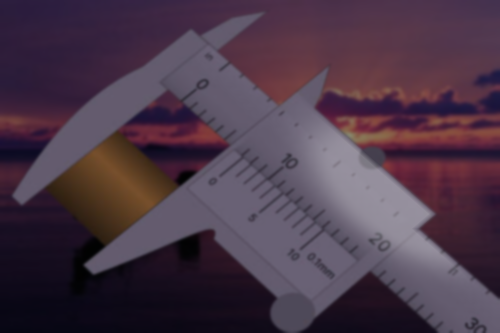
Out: mm 7.2
